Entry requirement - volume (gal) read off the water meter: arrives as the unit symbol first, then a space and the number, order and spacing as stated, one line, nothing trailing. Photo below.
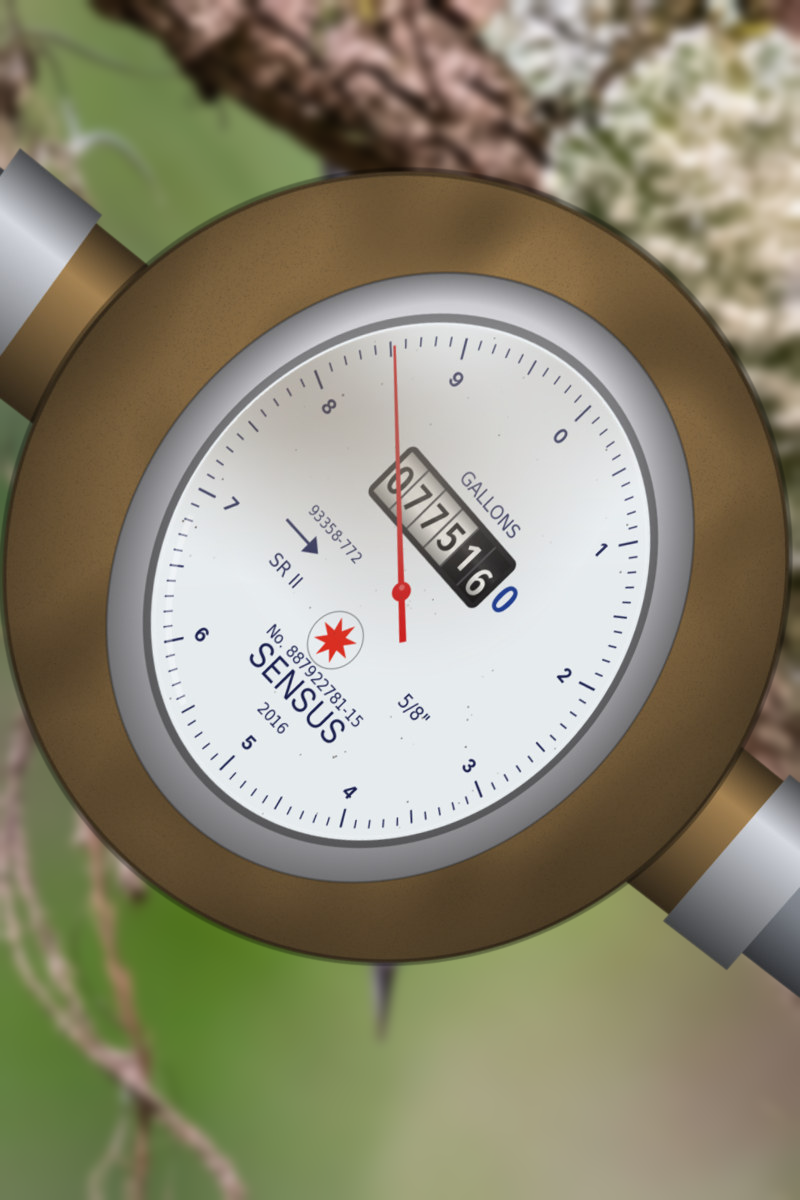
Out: gal 775158.5
